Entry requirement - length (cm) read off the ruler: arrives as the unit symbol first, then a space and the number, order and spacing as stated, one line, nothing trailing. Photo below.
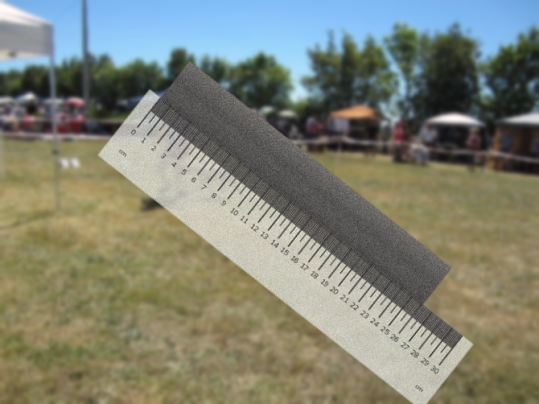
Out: cm 26
